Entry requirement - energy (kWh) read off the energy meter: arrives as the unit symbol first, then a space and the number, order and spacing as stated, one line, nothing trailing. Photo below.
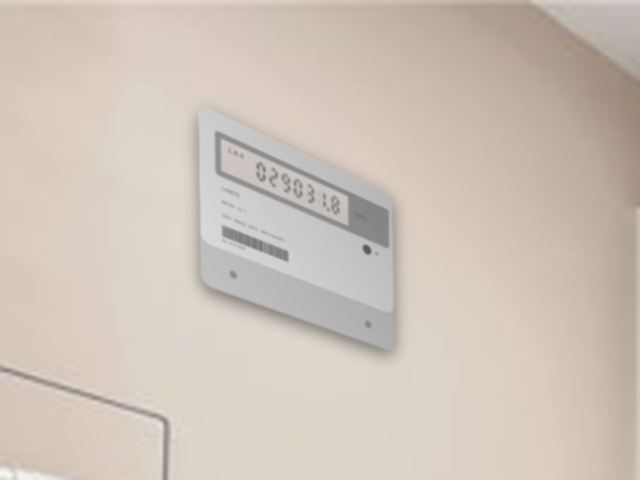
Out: kWh 29031.8
